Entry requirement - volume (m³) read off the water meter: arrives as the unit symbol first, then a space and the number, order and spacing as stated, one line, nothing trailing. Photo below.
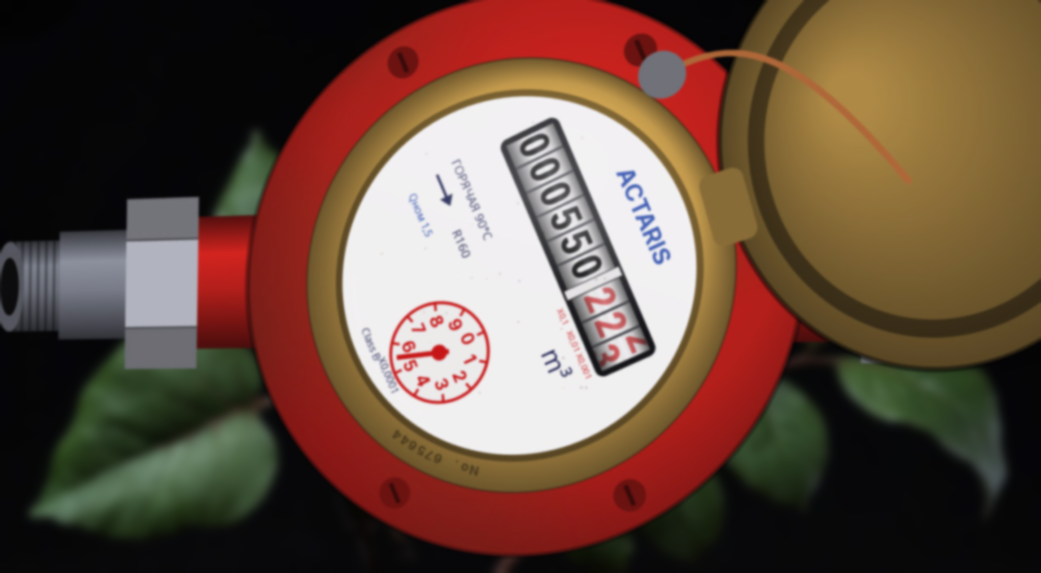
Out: m³ 550.2225
